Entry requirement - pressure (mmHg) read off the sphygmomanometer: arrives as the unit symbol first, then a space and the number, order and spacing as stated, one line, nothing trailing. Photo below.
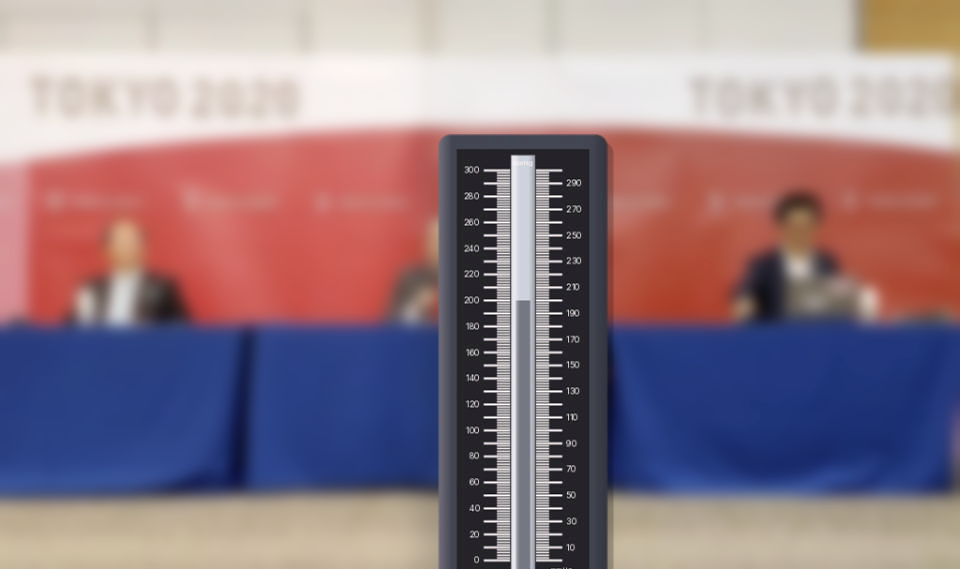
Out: mmHg 200
